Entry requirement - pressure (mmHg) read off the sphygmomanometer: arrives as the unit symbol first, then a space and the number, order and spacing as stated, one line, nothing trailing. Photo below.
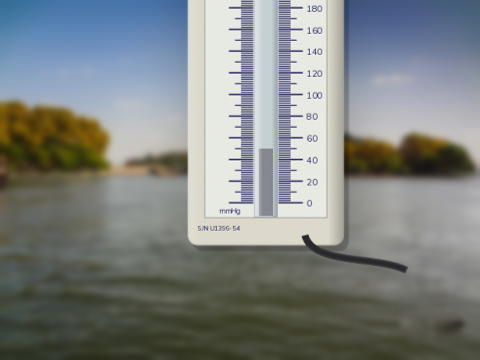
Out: mmHg 50
